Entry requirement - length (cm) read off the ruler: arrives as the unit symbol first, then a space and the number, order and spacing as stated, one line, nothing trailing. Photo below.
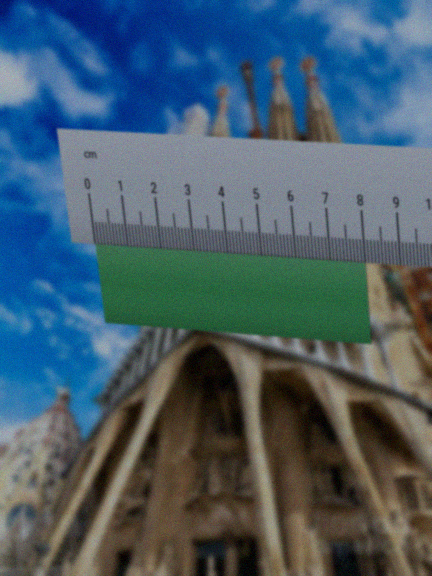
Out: cm 8
